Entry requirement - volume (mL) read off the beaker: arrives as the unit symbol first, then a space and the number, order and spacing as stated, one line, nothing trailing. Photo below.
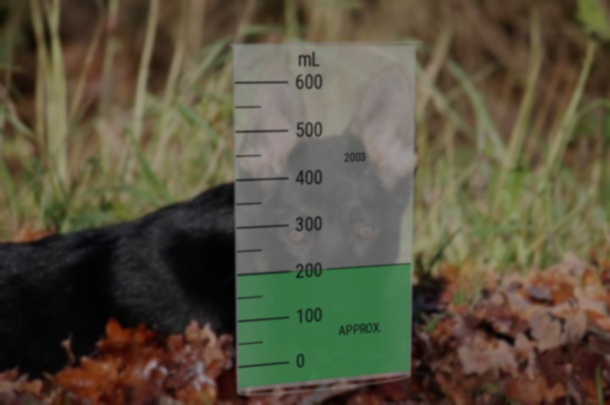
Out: mL 200
